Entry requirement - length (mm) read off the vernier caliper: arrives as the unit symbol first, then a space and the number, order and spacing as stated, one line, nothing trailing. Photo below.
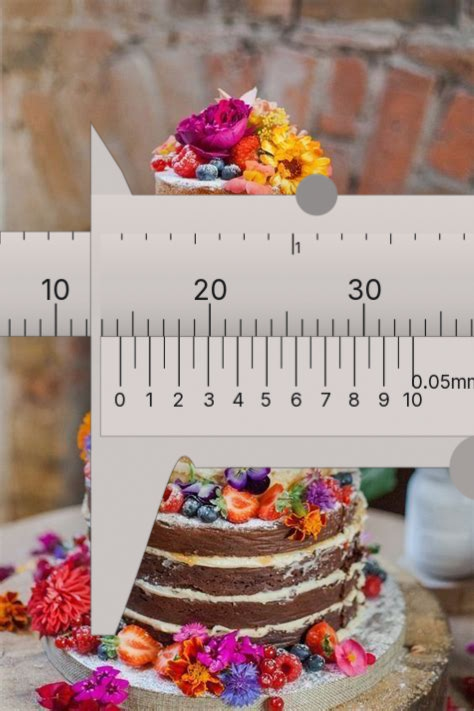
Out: mm 14.2
